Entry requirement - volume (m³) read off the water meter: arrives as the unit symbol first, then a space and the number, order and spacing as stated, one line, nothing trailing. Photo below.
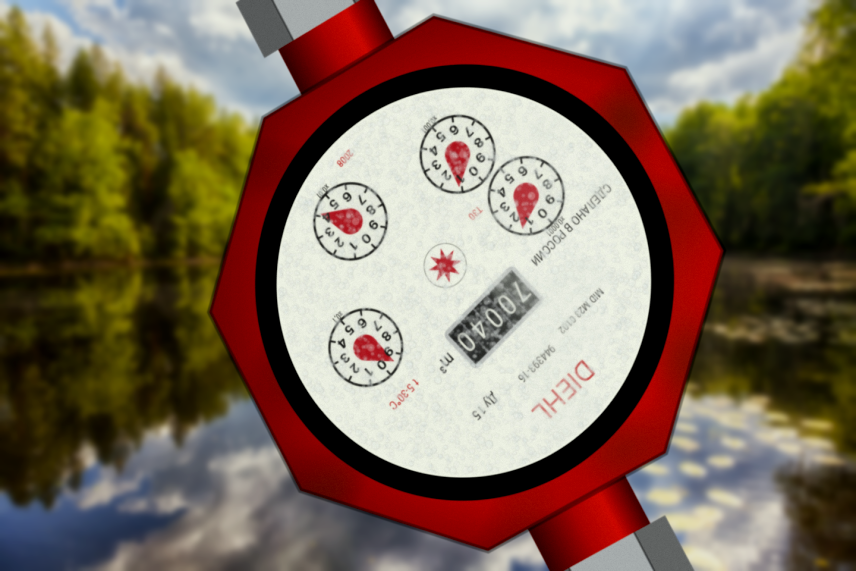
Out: m³ 70039.9411
